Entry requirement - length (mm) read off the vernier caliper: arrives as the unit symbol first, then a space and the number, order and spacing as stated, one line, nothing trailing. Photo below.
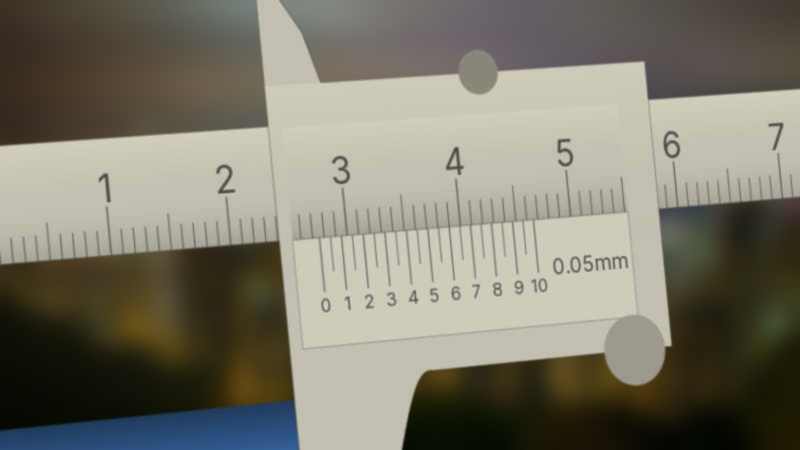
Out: mm 27.6
